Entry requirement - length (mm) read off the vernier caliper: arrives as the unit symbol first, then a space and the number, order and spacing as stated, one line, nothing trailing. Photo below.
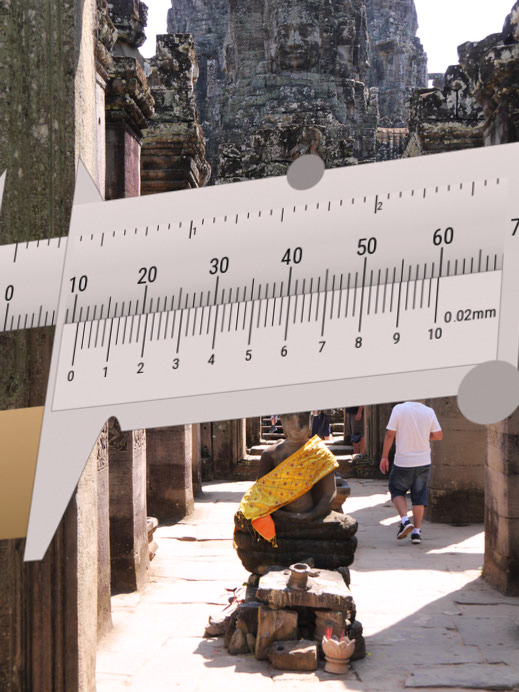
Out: mm 10.8
